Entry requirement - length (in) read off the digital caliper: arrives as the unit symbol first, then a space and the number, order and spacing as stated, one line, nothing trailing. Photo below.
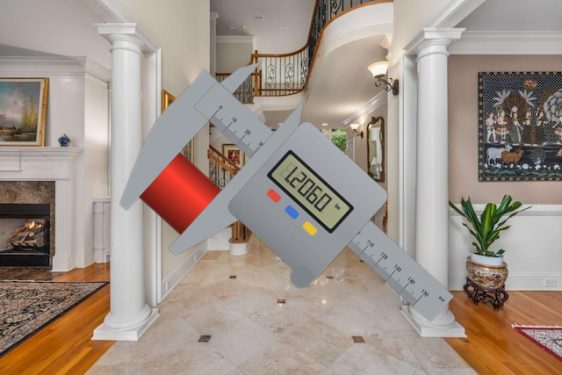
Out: in 1.2060
